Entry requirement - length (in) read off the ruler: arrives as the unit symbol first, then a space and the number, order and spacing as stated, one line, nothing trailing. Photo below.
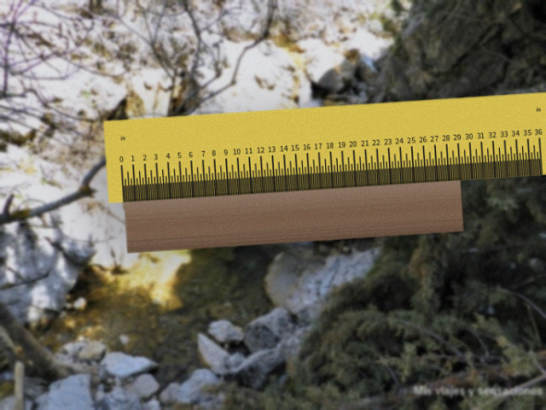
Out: in 29
